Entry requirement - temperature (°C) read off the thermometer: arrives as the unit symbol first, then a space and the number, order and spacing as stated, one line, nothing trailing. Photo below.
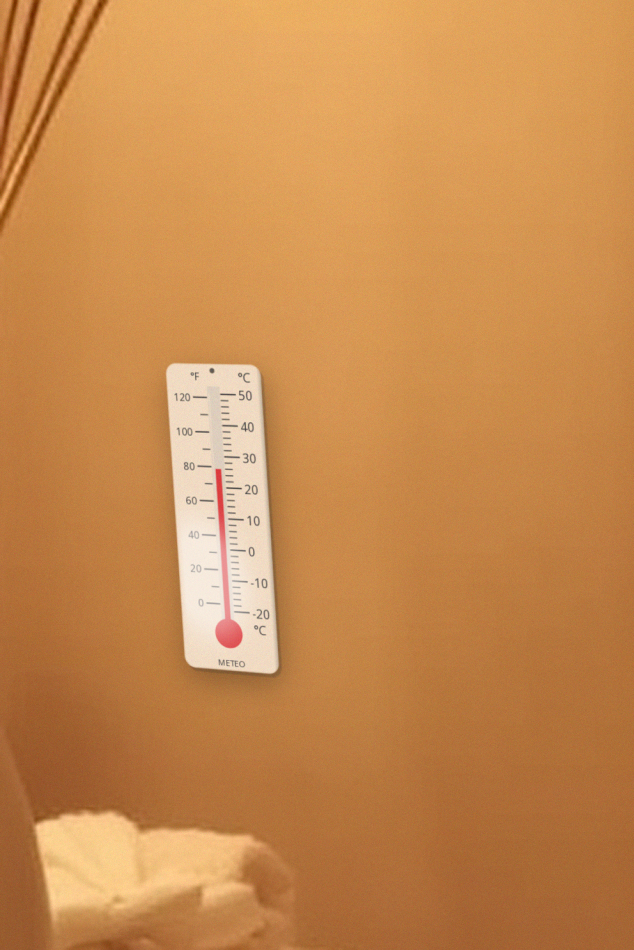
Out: °C 26
